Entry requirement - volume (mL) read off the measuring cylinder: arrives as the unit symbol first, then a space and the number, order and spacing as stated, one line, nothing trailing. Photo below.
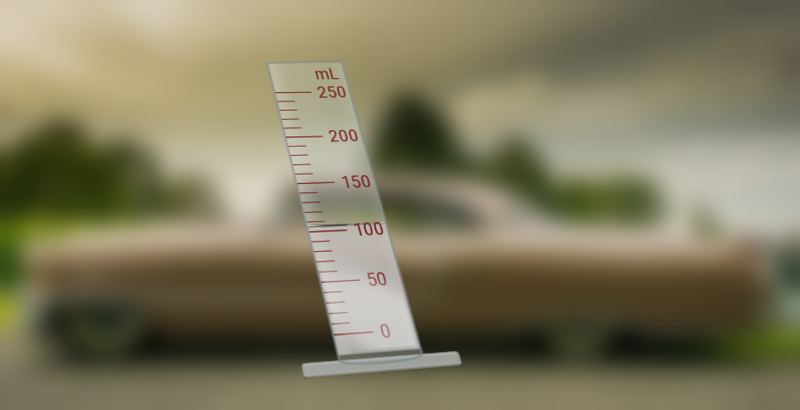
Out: mL 105
